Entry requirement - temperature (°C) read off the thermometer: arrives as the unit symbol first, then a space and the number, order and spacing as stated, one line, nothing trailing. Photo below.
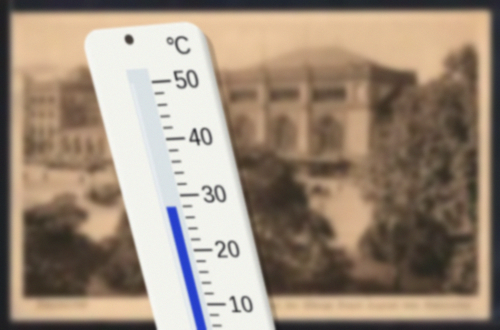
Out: °C 28
